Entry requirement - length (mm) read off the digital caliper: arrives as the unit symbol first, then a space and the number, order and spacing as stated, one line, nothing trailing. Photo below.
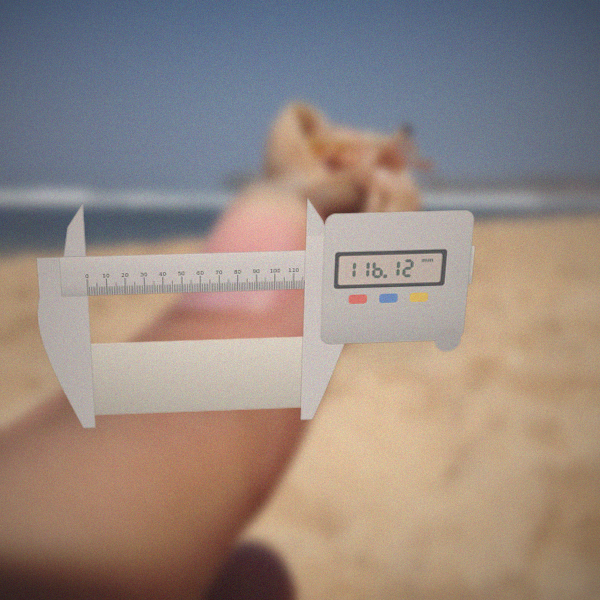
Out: mm 116.12
